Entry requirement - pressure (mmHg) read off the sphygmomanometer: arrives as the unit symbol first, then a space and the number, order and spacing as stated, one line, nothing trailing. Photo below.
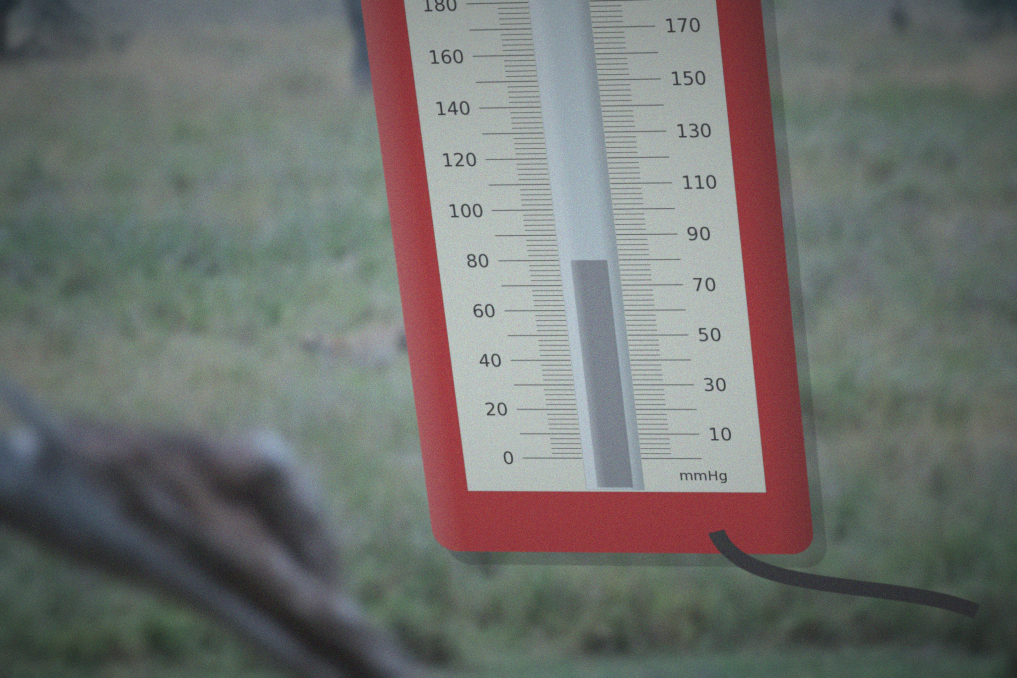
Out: mmHg 80
